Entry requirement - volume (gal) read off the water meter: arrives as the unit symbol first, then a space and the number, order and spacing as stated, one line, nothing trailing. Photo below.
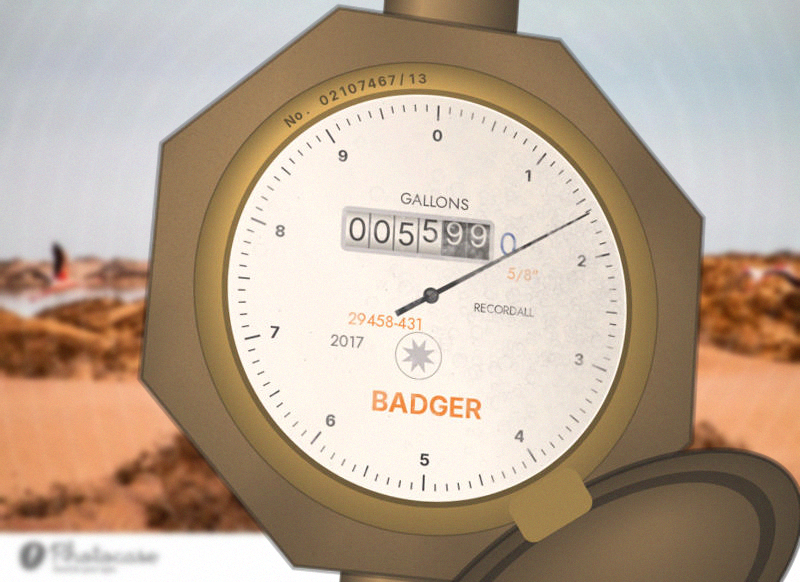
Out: gal 55991.6
